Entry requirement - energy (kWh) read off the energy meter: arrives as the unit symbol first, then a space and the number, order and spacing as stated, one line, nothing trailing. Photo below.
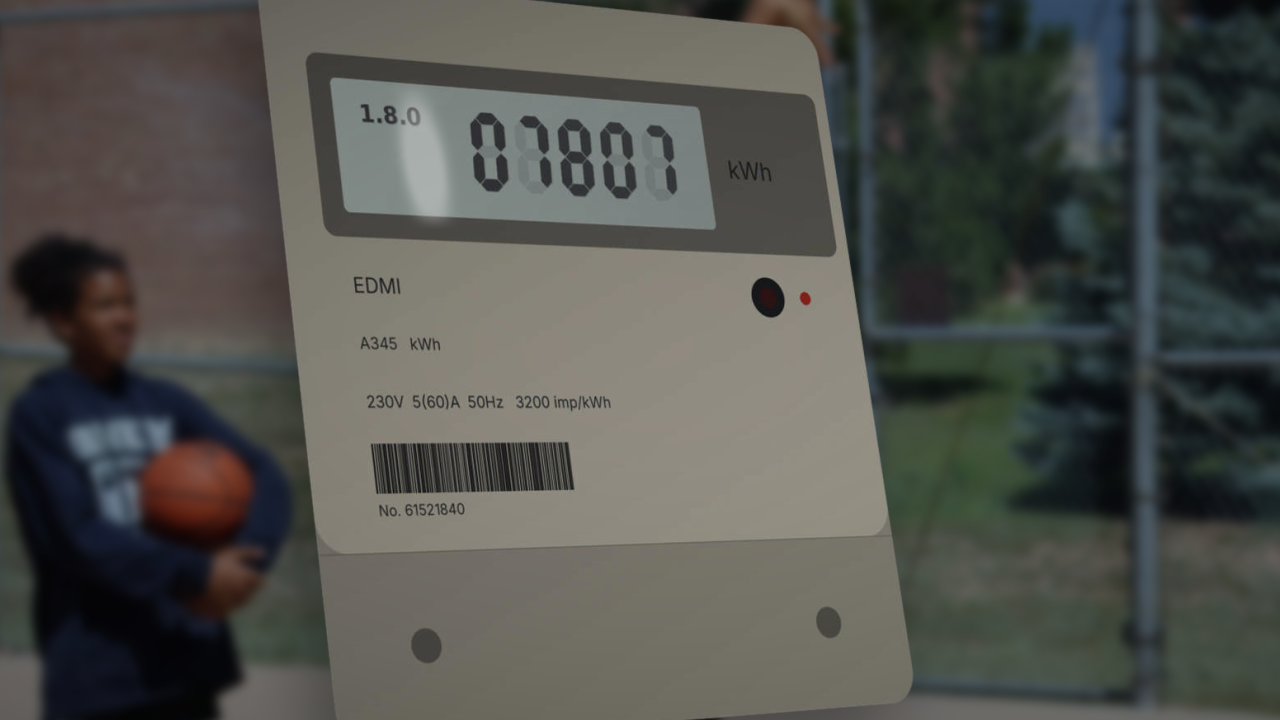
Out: kWh 7807
